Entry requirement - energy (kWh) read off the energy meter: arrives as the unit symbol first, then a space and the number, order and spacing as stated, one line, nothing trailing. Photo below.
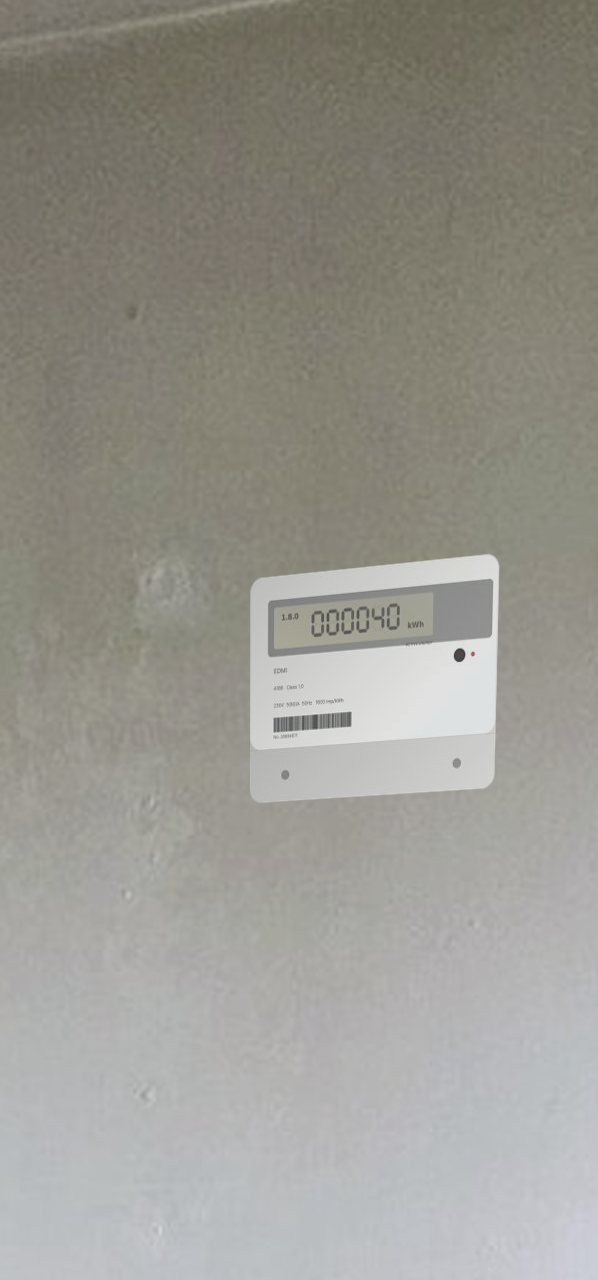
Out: kWh 40
